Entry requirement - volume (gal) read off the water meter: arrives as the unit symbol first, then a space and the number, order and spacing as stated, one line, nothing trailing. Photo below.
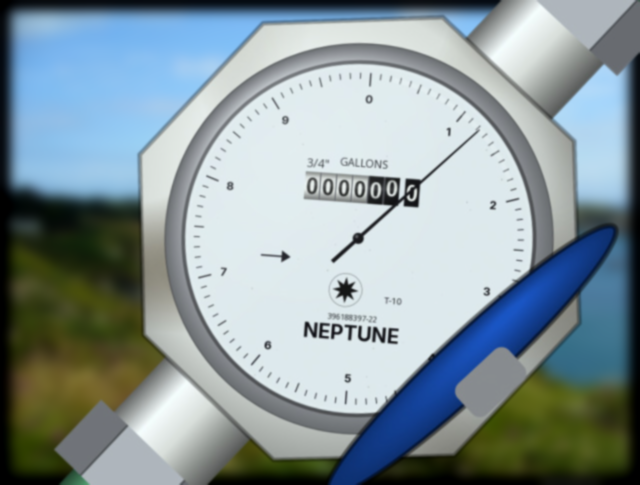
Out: gal 1.2
